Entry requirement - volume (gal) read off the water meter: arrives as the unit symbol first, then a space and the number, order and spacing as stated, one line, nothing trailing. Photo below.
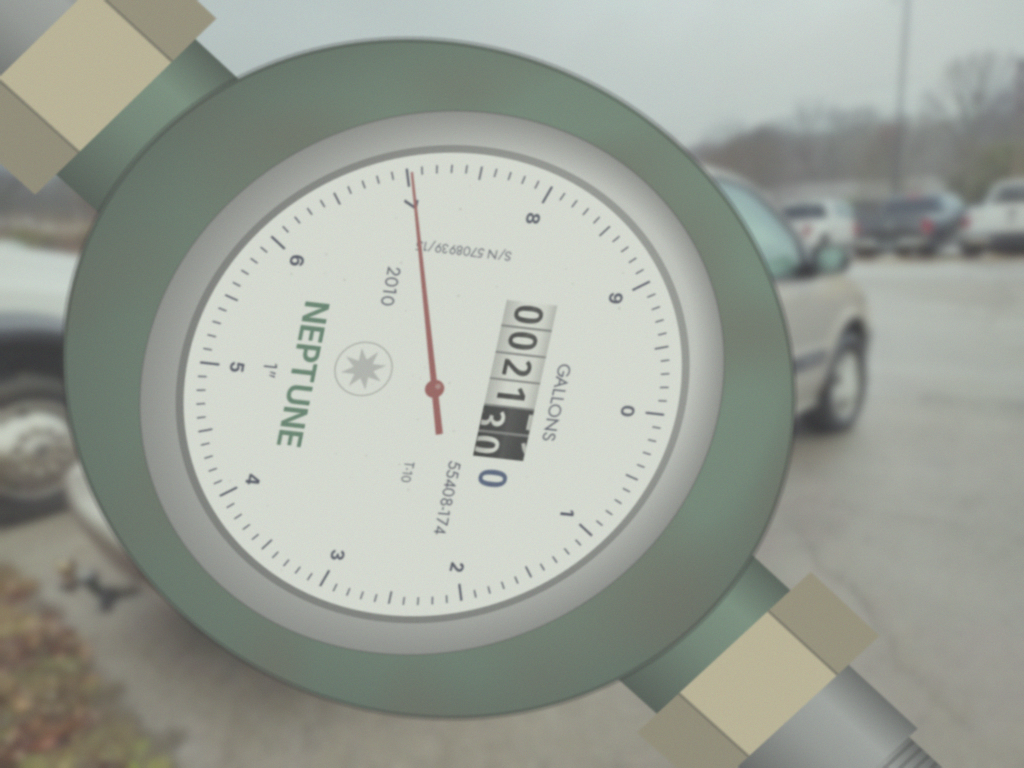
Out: gal 21297.0
